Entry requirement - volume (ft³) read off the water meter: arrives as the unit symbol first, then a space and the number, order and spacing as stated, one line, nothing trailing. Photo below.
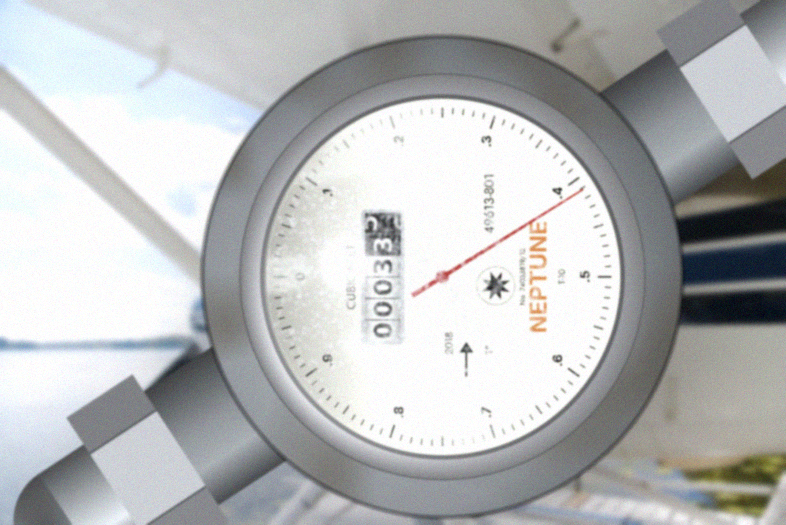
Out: ft³ 335.41
